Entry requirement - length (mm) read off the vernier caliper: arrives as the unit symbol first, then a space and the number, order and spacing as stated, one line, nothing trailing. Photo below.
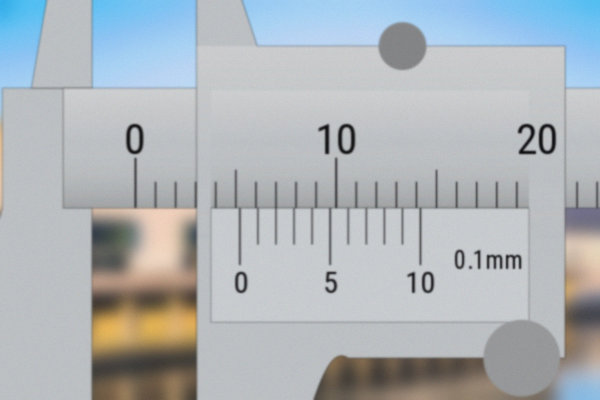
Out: mm 5.2
